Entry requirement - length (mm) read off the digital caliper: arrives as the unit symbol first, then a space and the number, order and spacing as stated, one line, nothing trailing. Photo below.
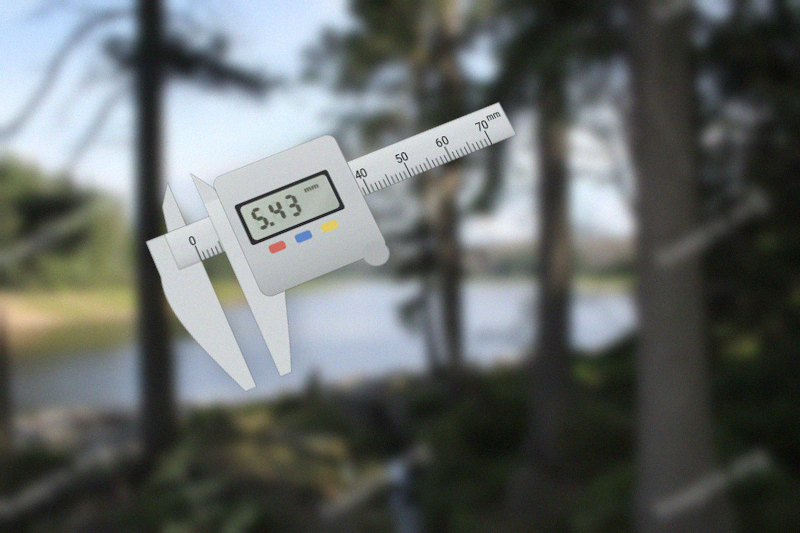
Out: mm 5.43
